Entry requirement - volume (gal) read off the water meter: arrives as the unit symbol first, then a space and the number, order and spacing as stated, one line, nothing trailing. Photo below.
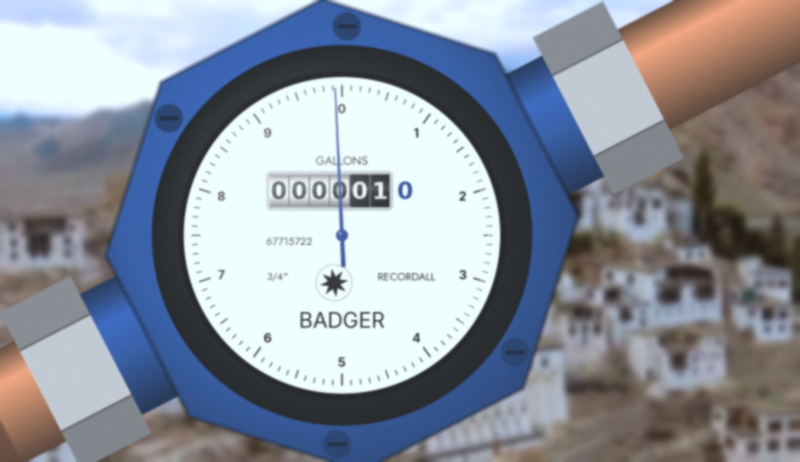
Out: gal 9.9
